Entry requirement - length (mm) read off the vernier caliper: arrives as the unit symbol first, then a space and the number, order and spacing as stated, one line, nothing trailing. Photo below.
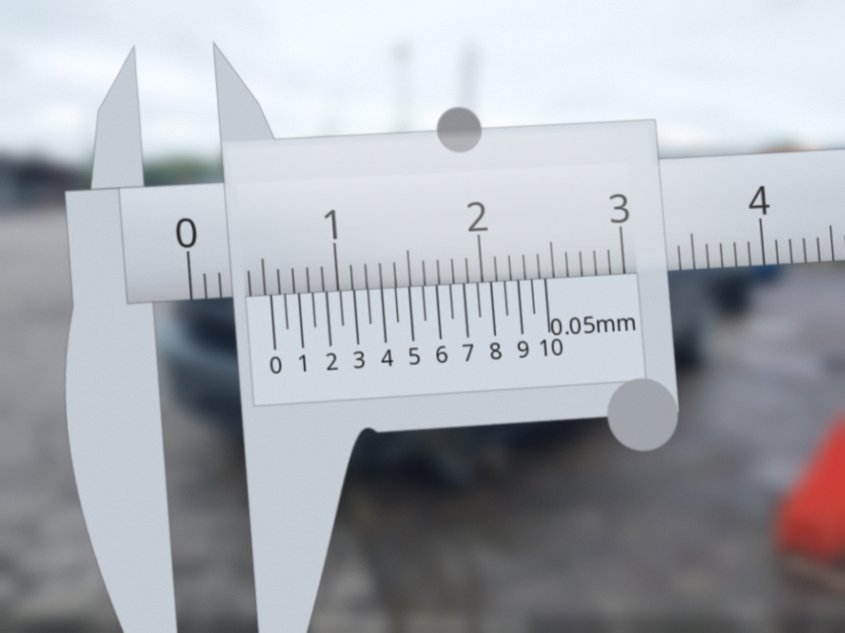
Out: mm 5.4
